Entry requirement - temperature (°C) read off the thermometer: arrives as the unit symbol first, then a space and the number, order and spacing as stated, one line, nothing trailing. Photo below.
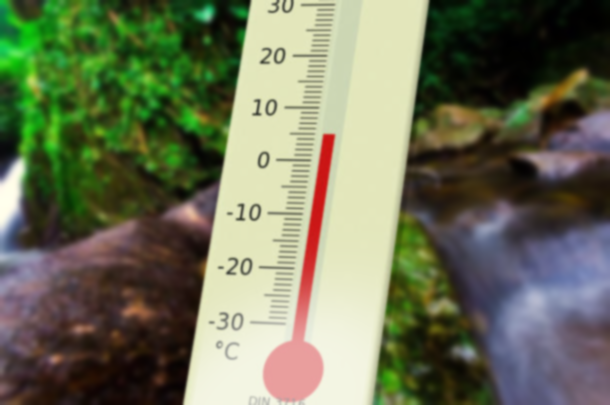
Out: °C 5
